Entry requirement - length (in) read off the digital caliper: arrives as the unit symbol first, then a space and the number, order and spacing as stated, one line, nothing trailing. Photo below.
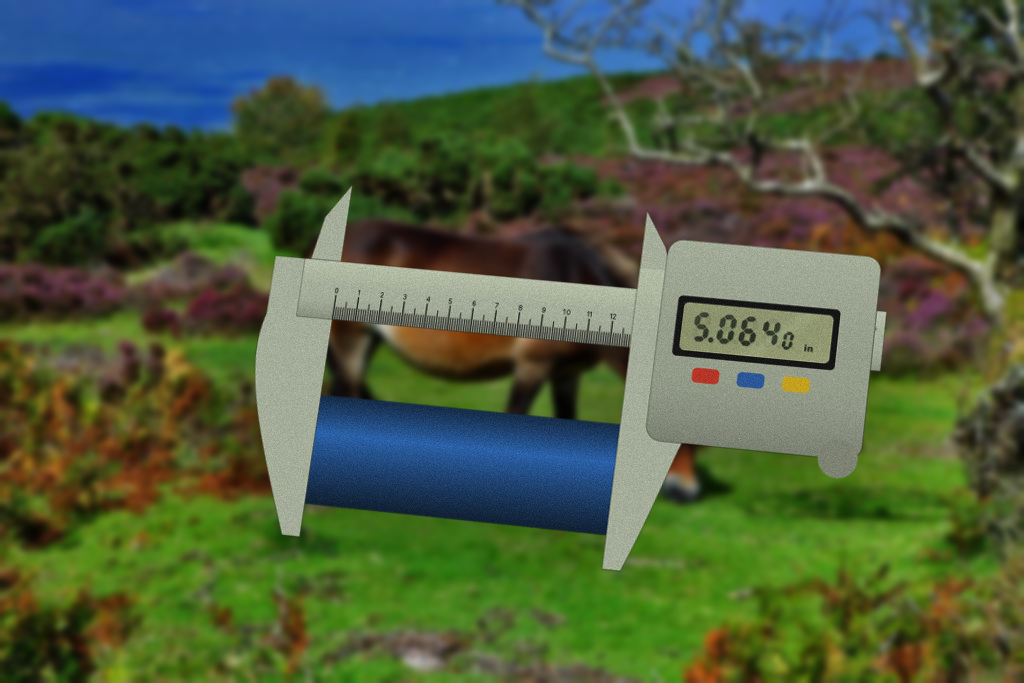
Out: in 5.0640
